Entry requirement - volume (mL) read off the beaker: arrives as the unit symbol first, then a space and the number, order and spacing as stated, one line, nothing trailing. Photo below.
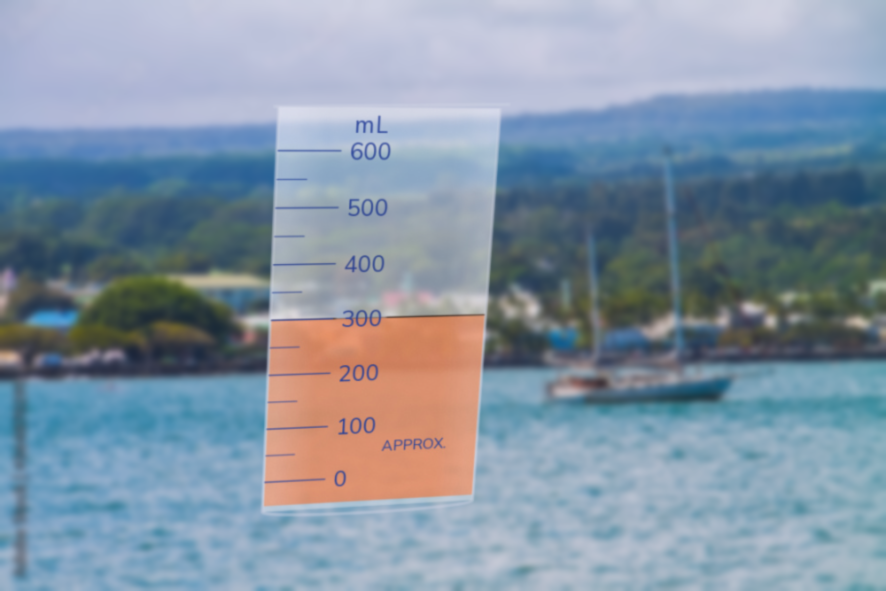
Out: mL 300
